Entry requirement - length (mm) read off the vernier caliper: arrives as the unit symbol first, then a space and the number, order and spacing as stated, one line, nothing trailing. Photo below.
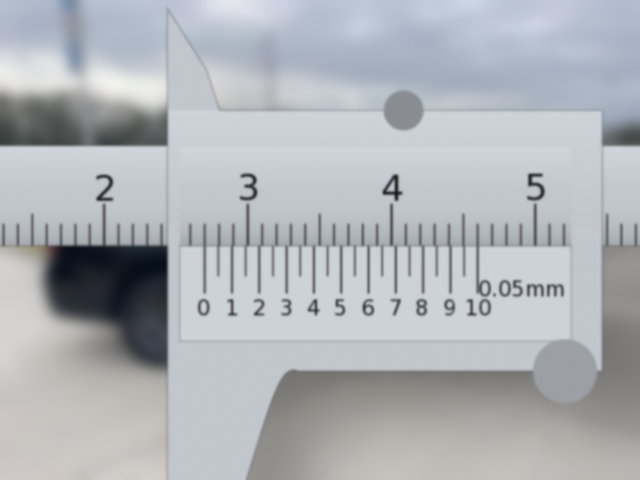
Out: mm 27.0
